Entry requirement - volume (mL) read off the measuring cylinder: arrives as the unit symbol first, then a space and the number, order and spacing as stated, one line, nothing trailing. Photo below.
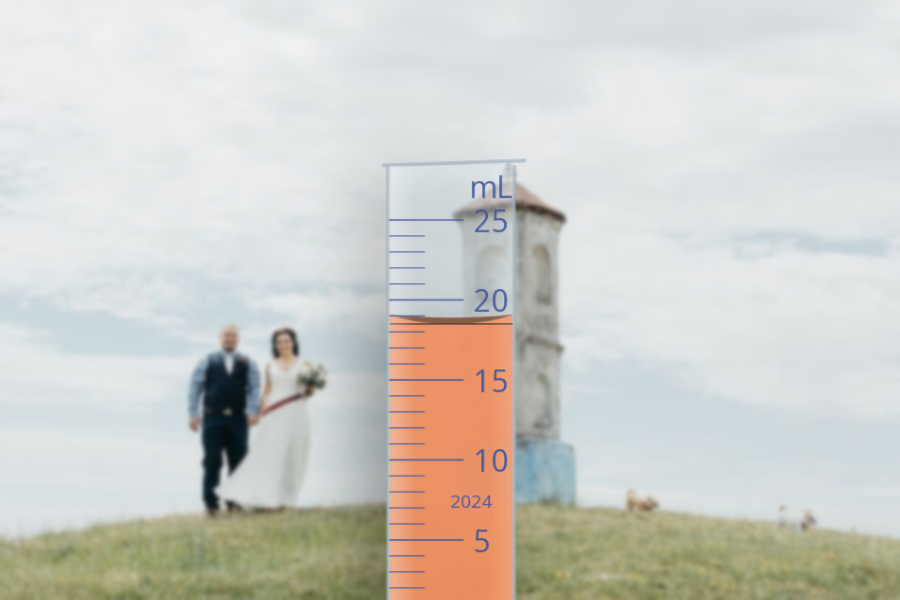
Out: mL 18.5
